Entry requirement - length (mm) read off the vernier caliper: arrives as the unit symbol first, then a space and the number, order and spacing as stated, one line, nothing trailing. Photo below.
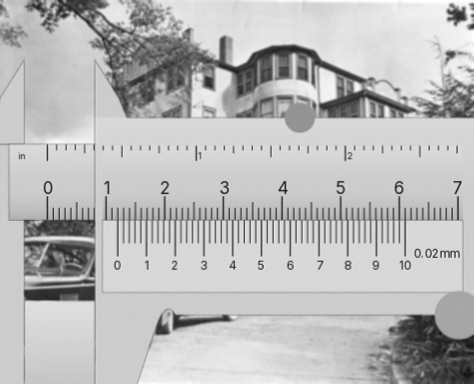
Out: mm 12.0
